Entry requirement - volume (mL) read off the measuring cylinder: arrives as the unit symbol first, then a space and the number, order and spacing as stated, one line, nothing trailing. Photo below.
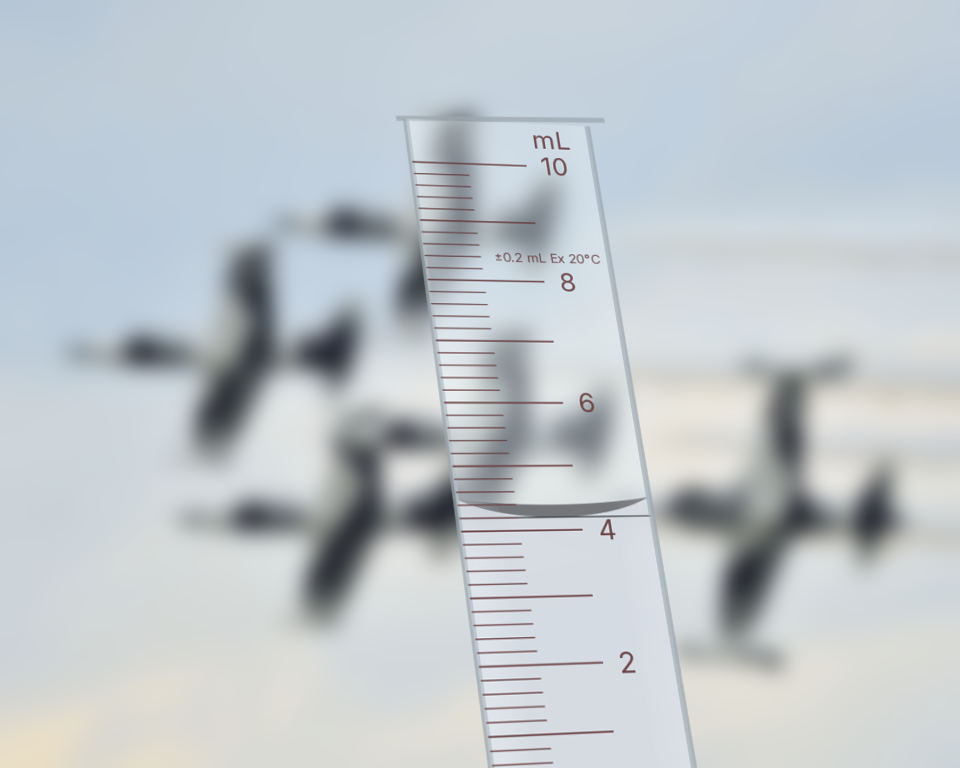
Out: mL 4.2
